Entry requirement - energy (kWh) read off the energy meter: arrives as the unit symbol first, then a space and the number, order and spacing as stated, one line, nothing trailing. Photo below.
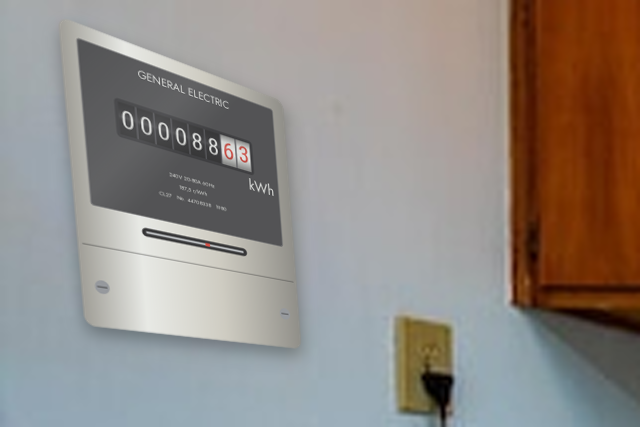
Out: kWh 88.63
